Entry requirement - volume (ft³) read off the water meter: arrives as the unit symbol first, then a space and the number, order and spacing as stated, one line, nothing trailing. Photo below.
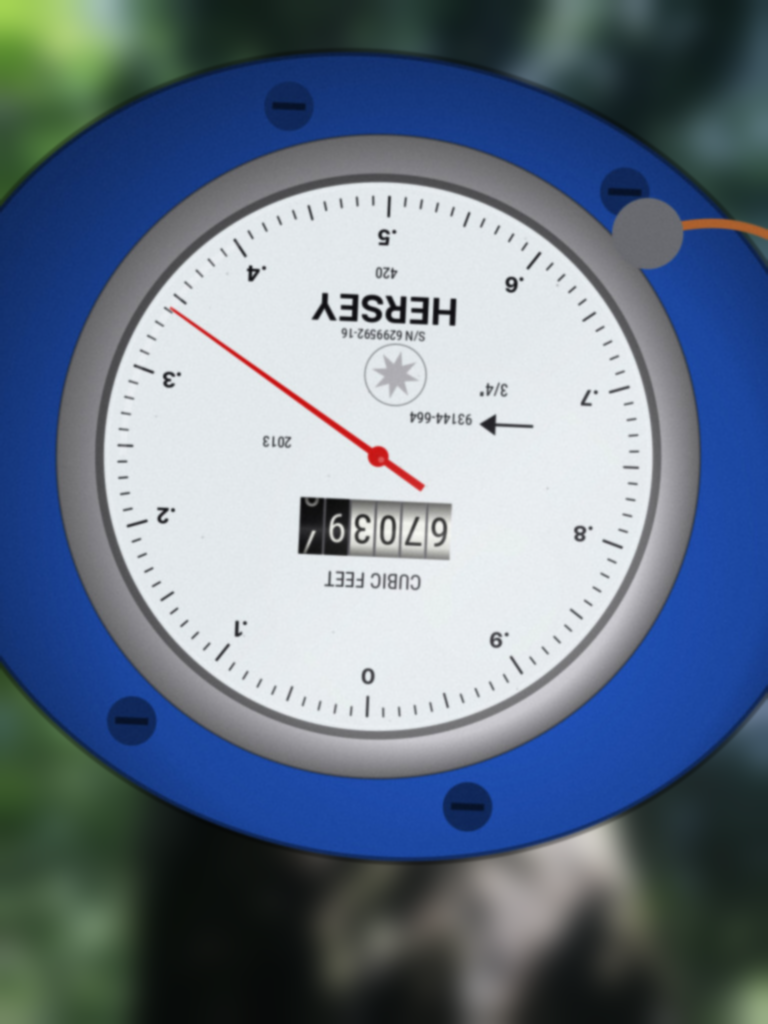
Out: ft³ 670397.34
